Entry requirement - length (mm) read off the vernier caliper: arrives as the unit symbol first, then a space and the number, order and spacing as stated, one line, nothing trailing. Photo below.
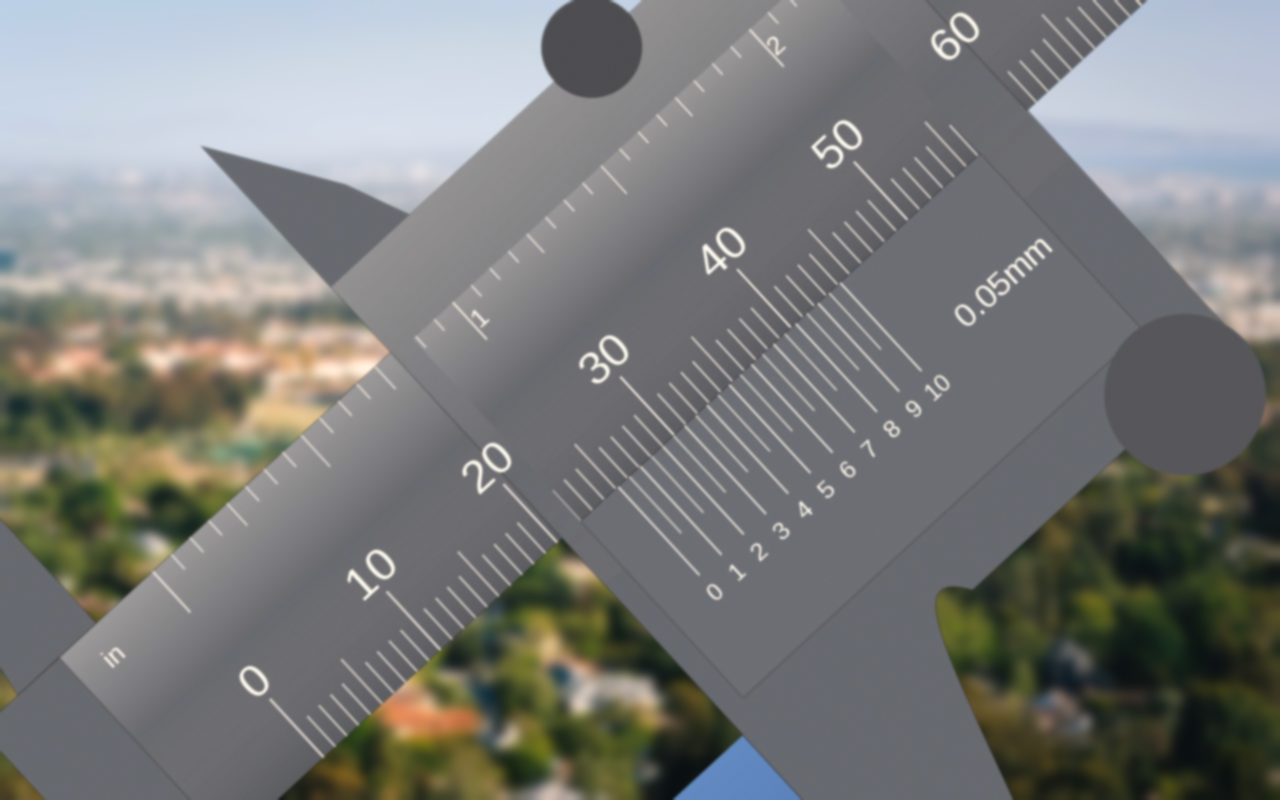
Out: mm 25.2
